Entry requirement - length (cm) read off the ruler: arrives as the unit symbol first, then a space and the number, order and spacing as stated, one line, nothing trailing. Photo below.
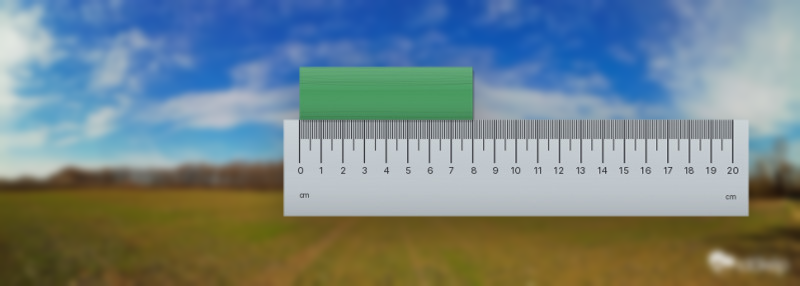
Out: cm 8
